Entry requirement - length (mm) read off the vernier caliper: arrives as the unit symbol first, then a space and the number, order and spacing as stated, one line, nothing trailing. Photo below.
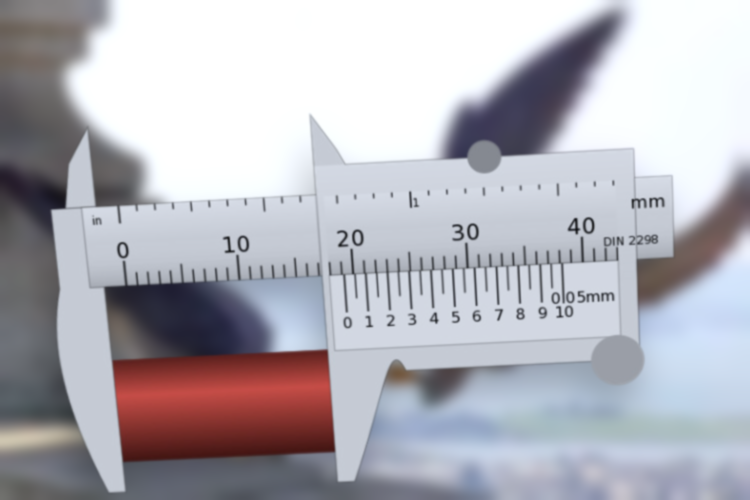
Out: mm 19.2
